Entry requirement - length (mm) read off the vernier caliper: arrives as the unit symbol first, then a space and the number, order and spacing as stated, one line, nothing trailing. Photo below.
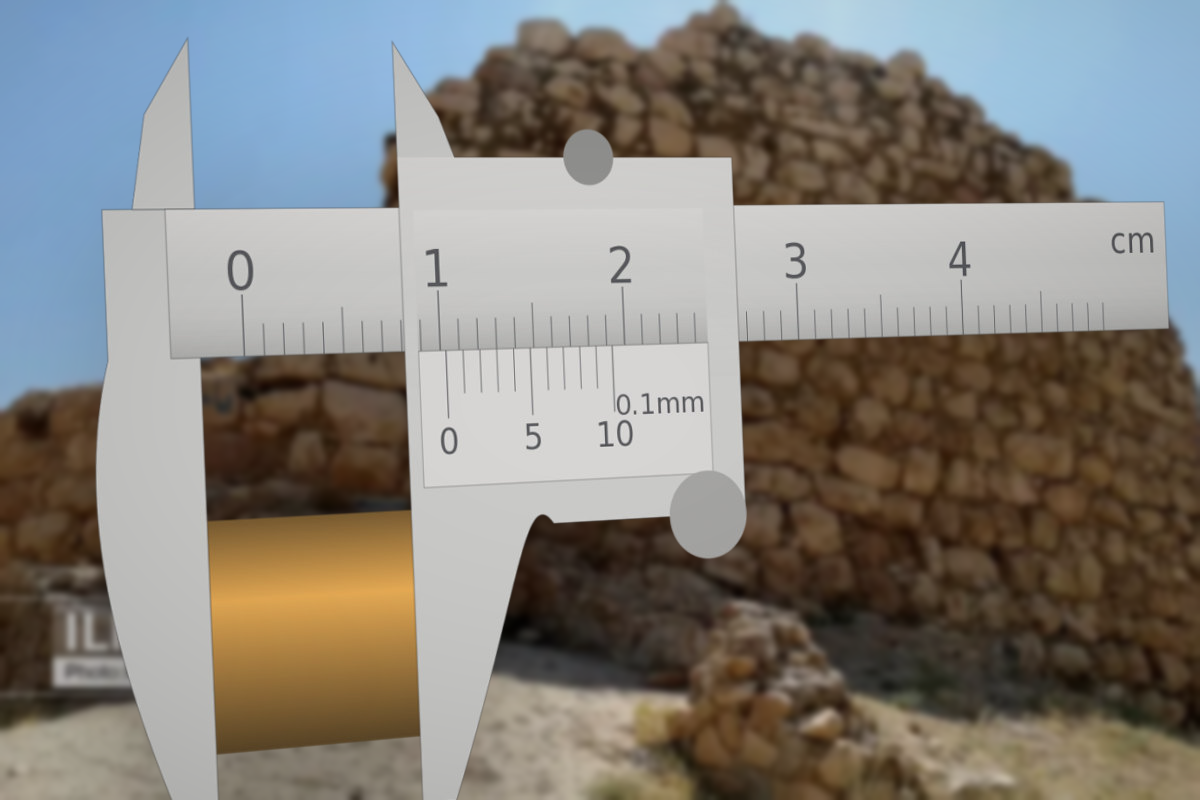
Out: mm 10.3
